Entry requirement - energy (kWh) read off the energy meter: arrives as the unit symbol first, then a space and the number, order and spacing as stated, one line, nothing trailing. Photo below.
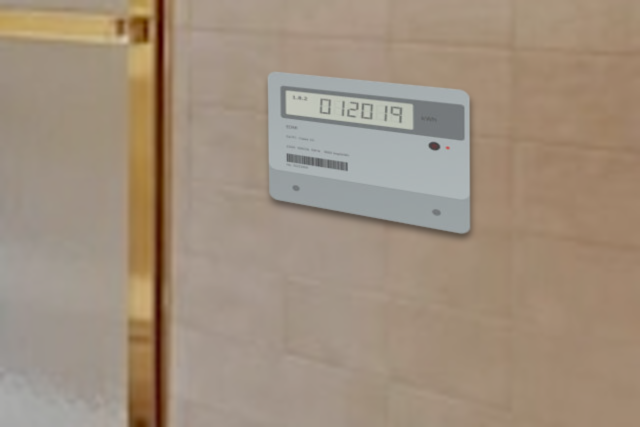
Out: kWh 12019
